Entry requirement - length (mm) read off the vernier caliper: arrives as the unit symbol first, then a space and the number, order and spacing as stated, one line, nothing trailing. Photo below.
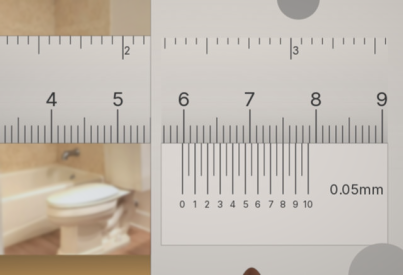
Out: mm 59.8
